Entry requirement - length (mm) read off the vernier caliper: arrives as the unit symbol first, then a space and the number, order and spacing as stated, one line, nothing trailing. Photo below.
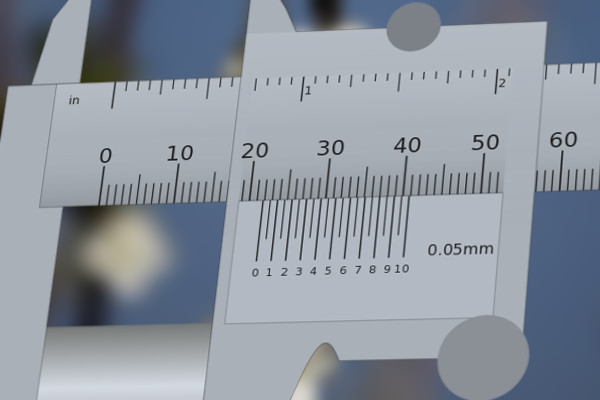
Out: mm 21.8
